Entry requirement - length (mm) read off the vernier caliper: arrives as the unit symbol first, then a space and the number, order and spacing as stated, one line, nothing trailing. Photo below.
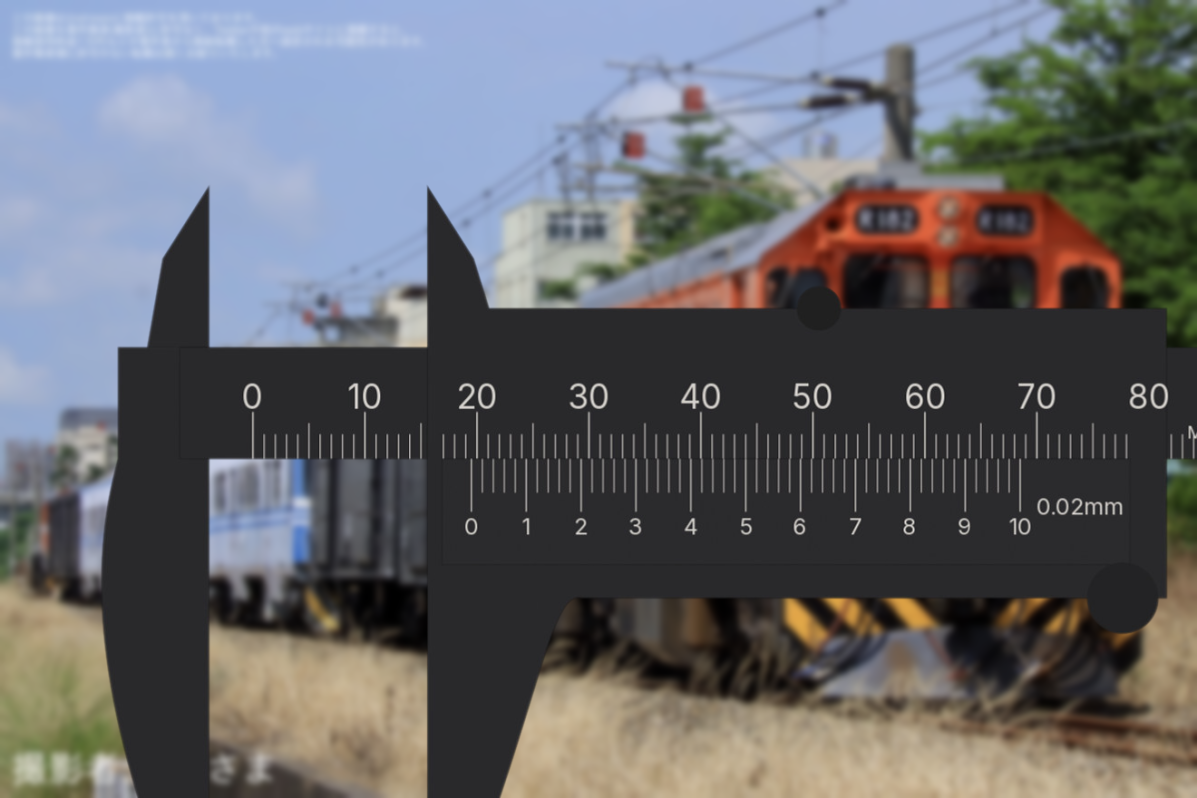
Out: mm 19.5
